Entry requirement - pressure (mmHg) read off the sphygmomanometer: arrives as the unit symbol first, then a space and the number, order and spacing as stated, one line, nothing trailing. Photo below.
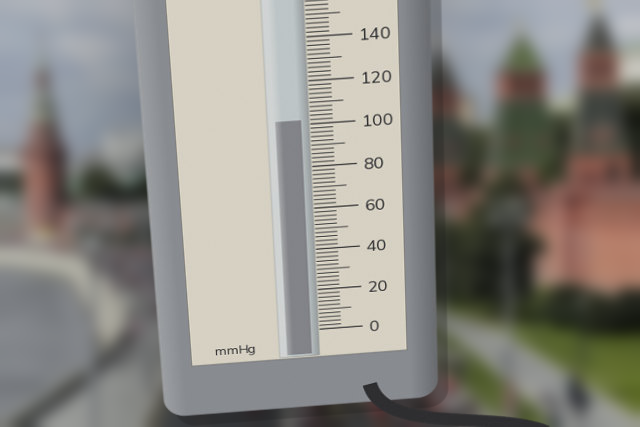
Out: mmHg 102
